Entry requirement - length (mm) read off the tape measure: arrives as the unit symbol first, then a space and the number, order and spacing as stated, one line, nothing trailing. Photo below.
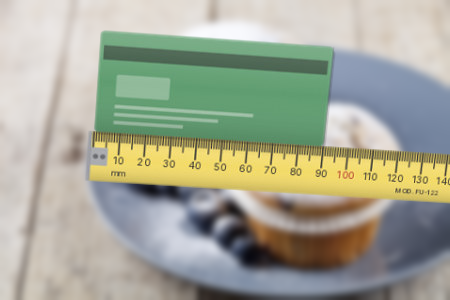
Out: mm 90
